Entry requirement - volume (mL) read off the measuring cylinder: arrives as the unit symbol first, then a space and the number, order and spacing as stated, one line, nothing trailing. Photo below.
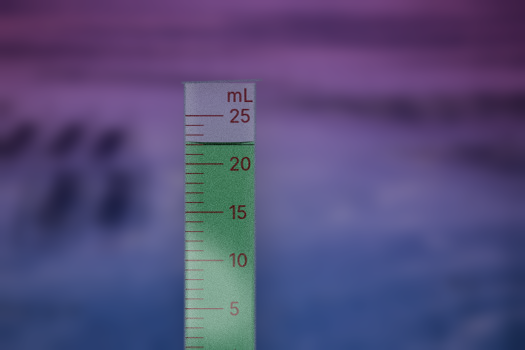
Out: mL 22
